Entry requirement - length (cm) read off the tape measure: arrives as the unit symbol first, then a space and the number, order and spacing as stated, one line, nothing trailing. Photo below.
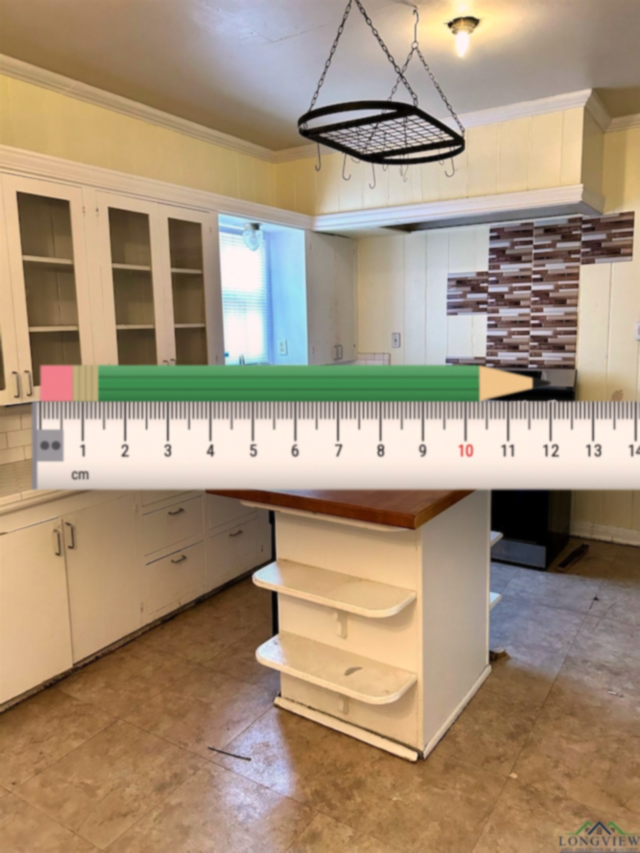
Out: cm 12
